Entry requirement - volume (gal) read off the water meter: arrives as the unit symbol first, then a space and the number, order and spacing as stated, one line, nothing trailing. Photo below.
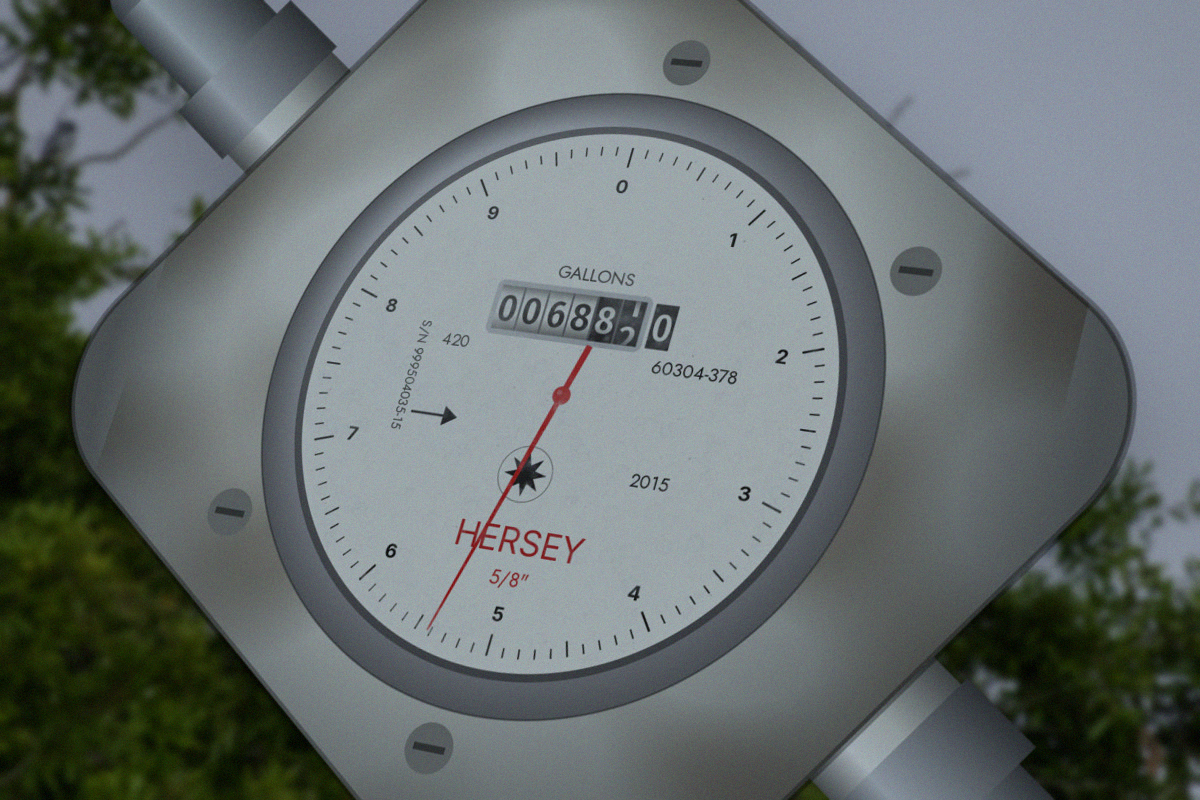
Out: gal 68815.4
